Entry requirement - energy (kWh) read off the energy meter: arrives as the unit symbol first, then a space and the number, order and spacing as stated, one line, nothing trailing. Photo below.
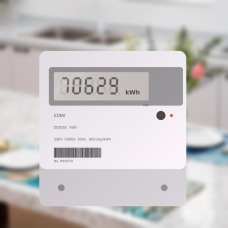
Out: kWh 70629
